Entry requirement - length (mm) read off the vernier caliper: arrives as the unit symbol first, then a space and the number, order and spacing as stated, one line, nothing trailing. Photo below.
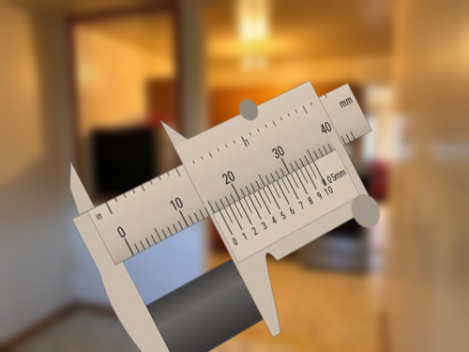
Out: mm 16.0
